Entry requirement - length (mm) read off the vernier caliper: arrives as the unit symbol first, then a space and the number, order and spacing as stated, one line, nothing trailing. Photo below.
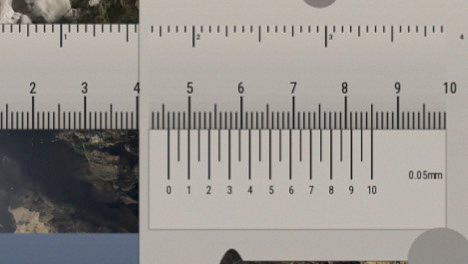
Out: mm 46.0
